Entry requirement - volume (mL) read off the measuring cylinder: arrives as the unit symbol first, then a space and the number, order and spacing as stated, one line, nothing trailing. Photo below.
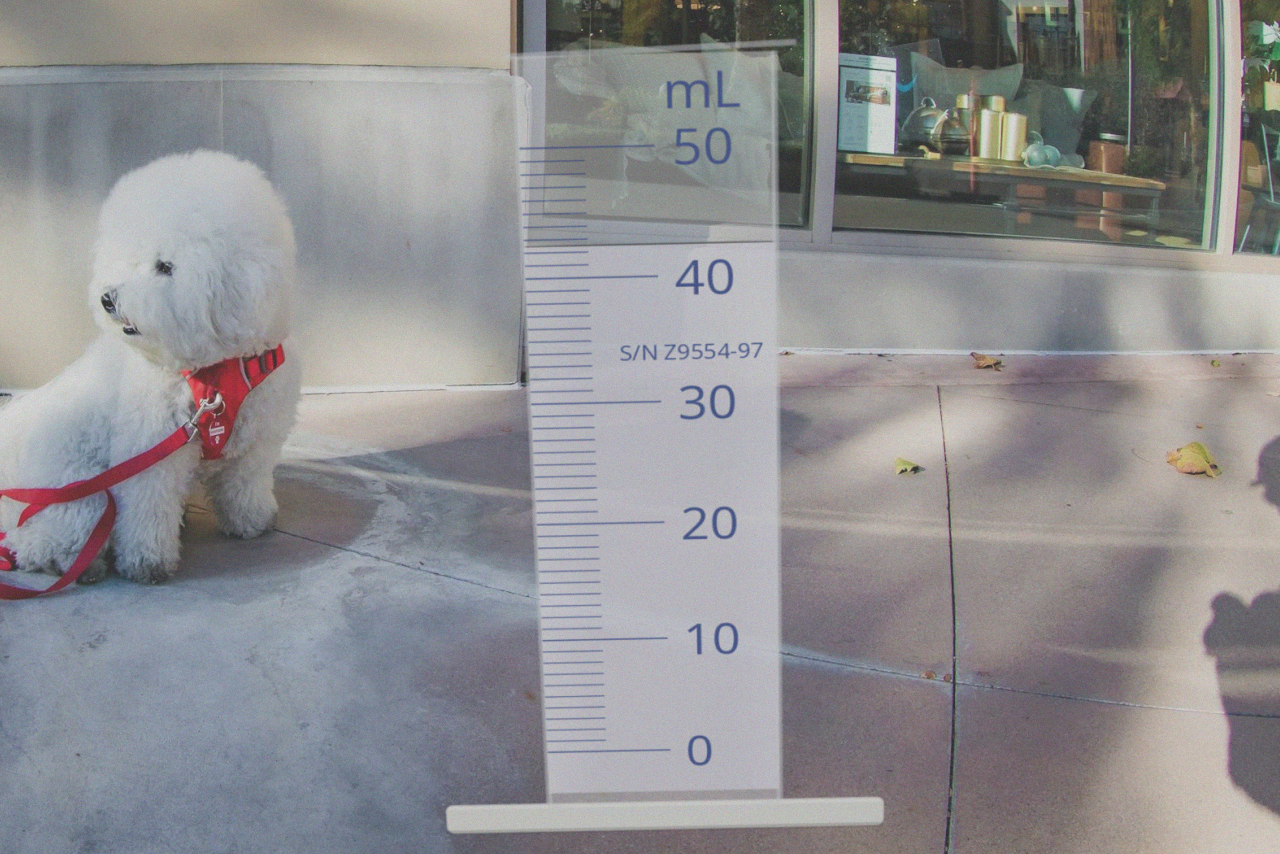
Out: mL 42.5
